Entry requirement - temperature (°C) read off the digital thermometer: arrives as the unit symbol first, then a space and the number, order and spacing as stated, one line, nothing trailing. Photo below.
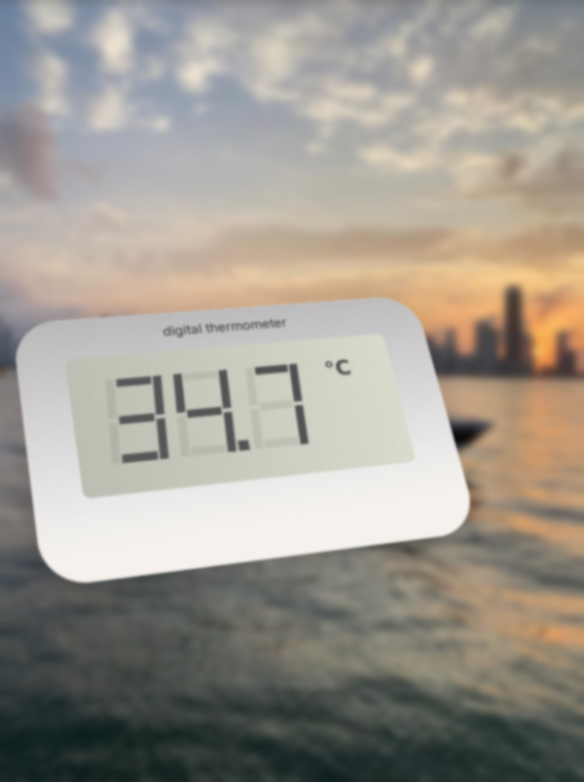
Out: °C 34.7
